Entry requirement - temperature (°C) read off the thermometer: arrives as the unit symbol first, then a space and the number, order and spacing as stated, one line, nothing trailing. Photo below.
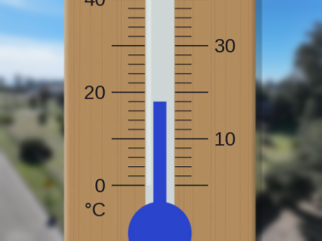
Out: °C 18
